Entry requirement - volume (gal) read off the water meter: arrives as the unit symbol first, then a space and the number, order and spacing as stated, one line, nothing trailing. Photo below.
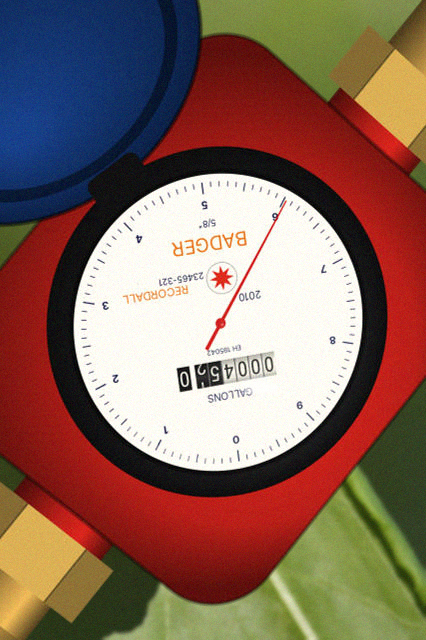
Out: gal 4516.0
